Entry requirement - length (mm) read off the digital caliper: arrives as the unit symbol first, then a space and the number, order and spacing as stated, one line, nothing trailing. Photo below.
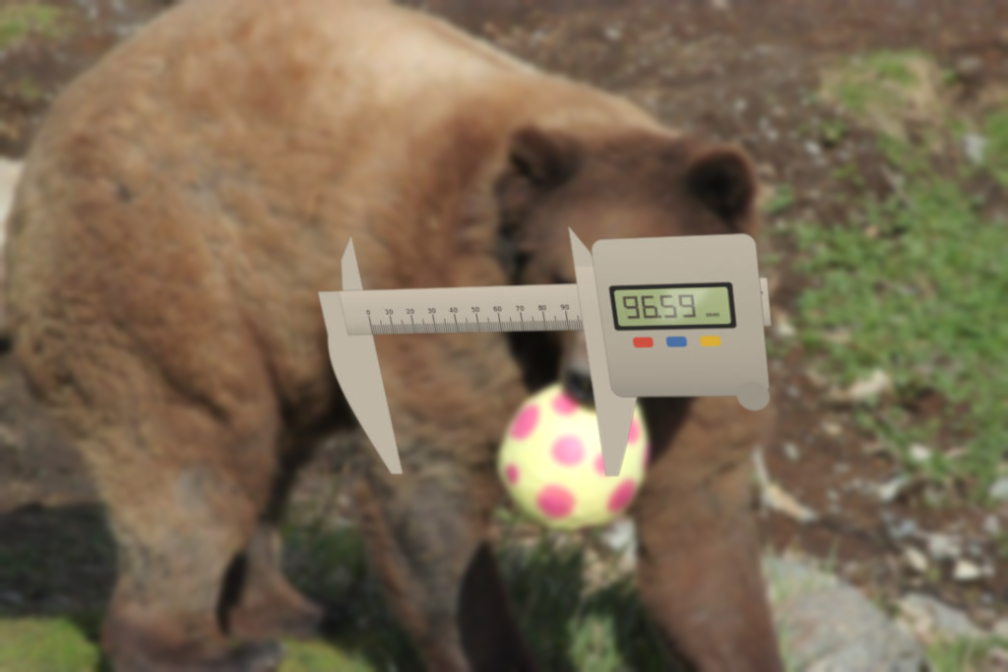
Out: mm 96.59
